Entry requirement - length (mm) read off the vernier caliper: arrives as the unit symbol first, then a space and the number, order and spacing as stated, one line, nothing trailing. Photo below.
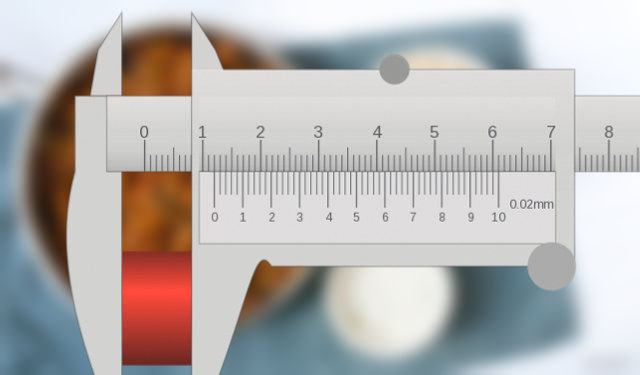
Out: mm 12.0
